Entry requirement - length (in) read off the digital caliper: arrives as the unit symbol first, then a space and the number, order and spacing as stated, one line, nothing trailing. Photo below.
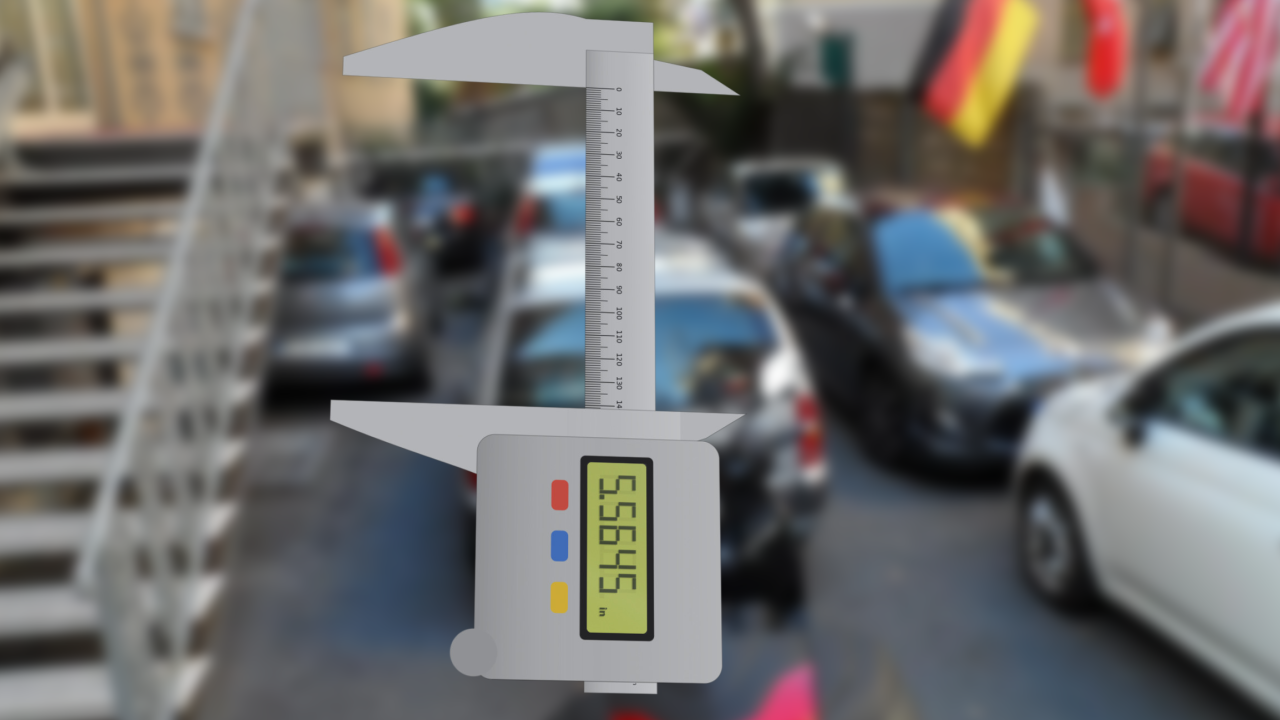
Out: in 5.5645
